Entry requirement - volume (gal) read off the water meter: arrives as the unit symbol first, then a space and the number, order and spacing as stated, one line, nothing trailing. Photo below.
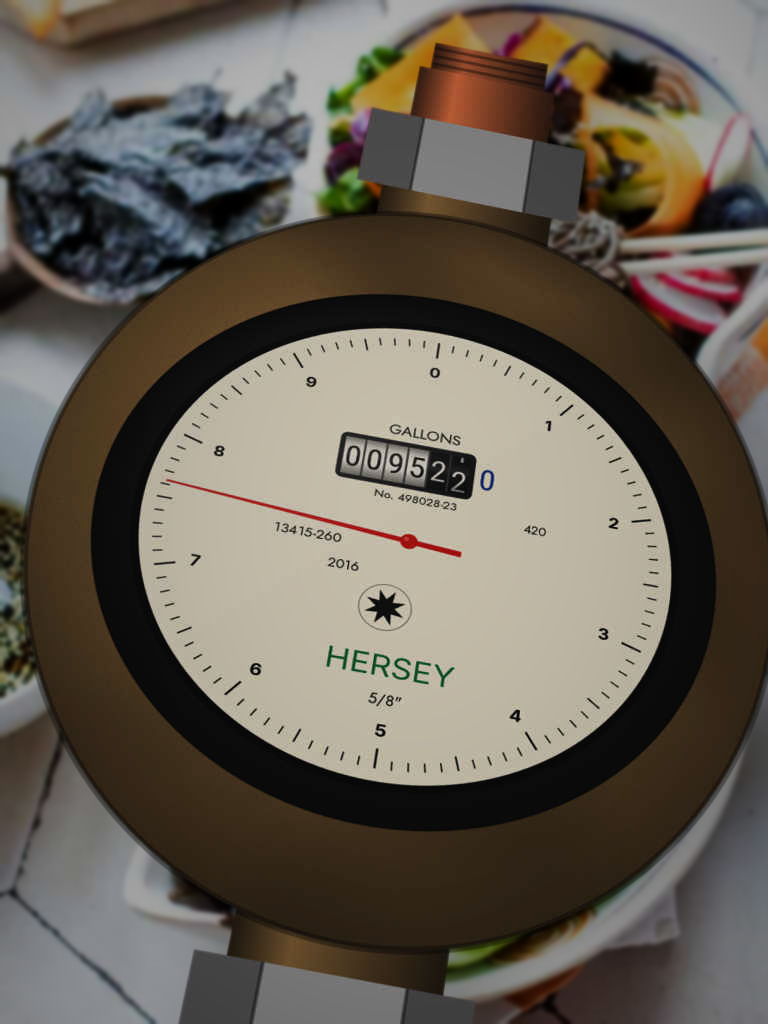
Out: gal 95217.6
